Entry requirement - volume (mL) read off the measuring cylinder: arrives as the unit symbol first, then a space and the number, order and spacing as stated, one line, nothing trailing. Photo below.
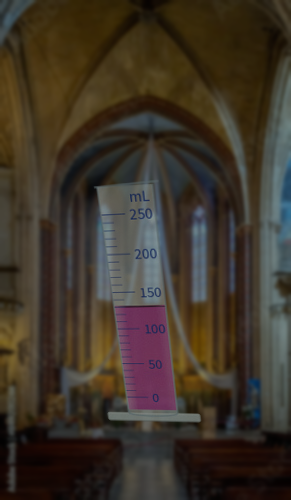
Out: mL 130
